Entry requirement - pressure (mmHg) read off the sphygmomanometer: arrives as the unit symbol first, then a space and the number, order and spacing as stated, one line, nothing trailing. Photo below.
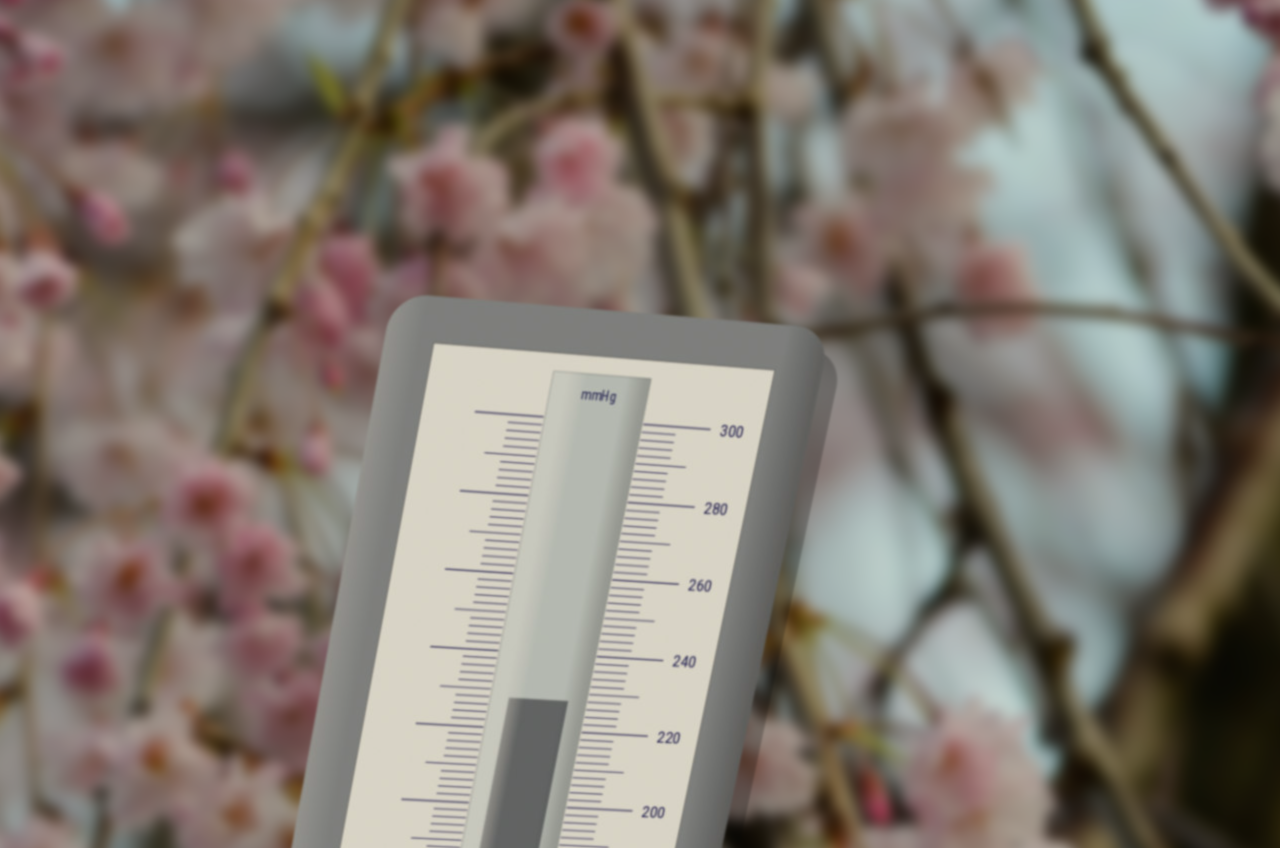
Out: mmHg 228
